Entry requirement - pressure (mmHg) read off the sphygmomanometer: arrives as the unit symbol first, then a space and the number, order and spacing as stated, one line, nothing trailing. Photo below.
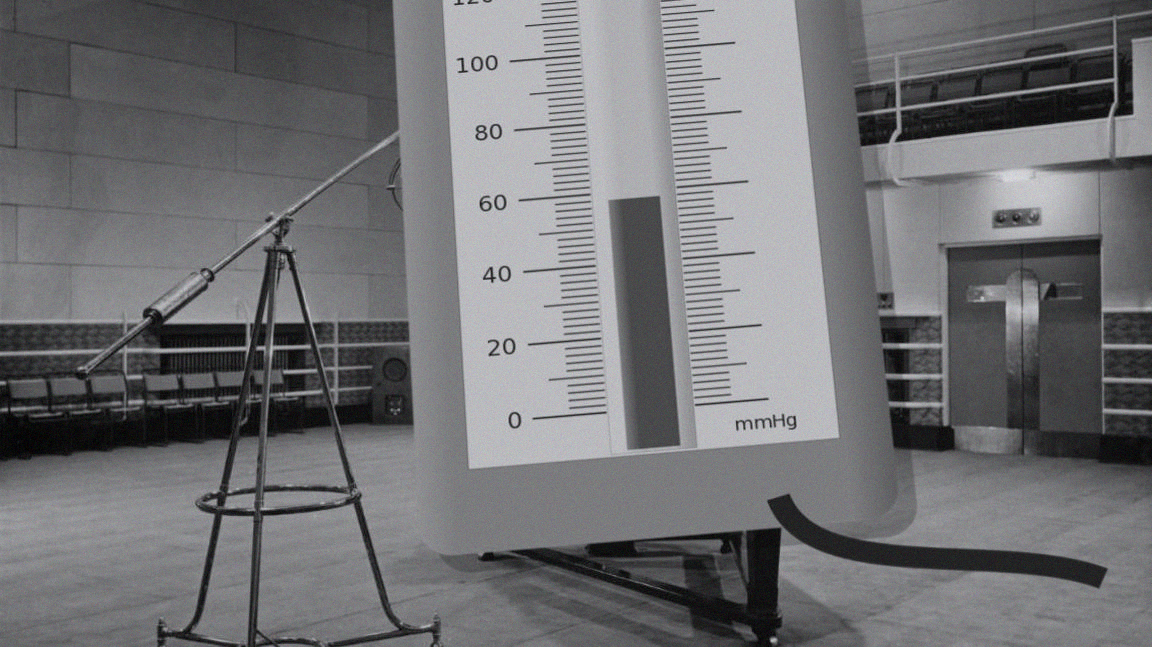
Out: mmHg 58
